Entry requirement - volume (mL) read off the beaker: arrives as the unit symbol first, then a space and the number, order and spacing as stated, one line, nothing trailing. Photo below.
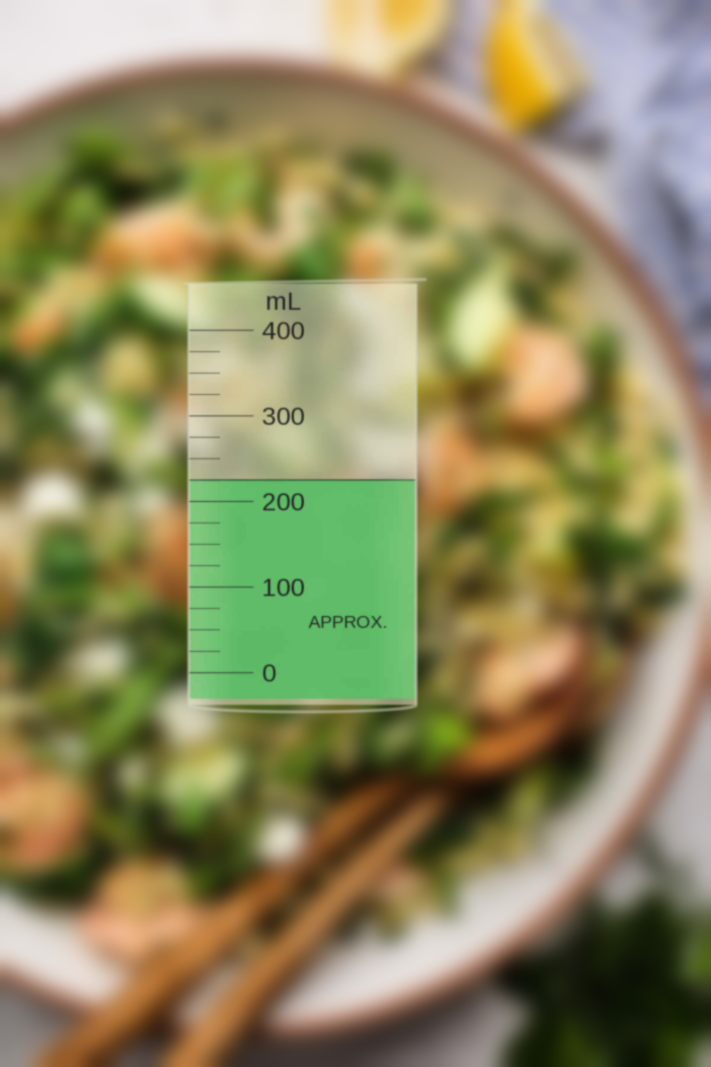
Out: mL 225
